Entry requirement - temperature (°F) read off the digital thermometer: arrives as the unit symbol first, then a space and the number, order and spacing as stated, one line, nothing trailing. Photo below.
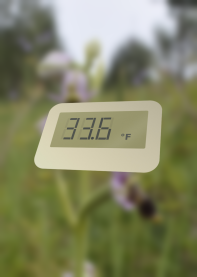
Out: °F 33.6
